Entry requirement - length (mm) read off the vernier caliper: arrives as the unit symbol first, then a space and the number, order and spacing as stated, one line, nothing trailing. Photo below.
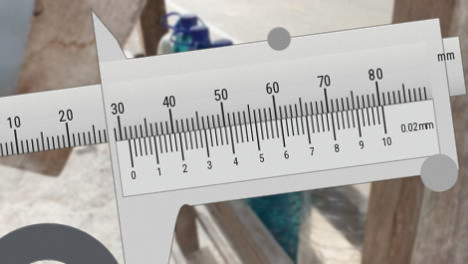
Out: mm 31.5
